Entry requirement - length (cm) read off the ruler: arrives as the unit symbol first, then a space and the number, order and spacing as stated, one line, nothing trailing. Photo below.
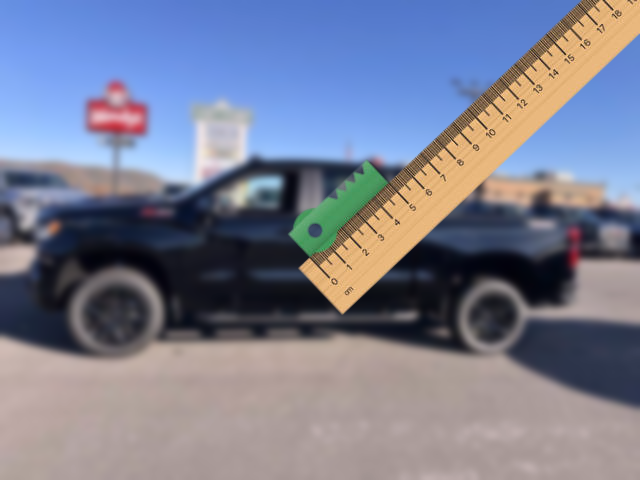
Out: cm 5
